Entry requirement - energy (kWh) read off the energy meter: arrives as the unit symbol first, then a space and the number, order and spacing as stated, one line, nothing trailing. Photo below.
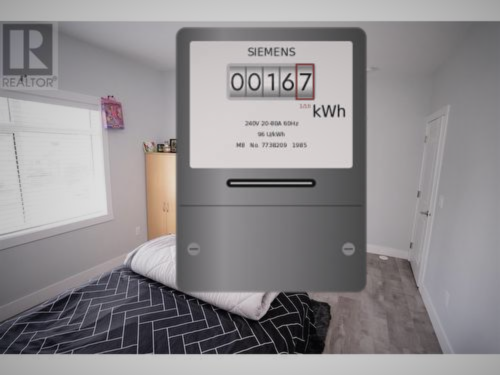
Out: kWh 16.7
